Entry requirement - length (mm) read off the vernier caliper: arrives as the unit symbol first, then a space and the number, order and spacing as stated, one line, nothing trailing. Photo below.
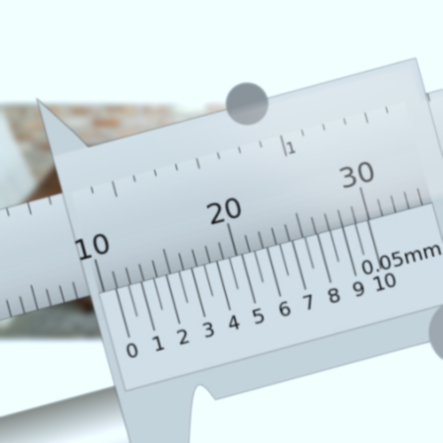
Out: mm 10.9
